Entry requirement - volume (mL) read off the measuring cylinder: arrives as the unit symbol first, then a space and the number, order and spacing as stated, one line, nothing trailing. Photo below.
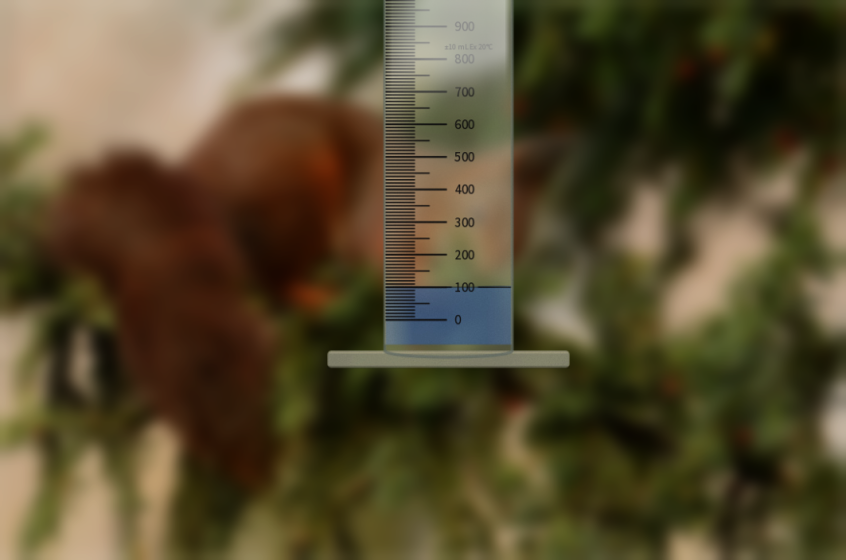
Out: mL 100
